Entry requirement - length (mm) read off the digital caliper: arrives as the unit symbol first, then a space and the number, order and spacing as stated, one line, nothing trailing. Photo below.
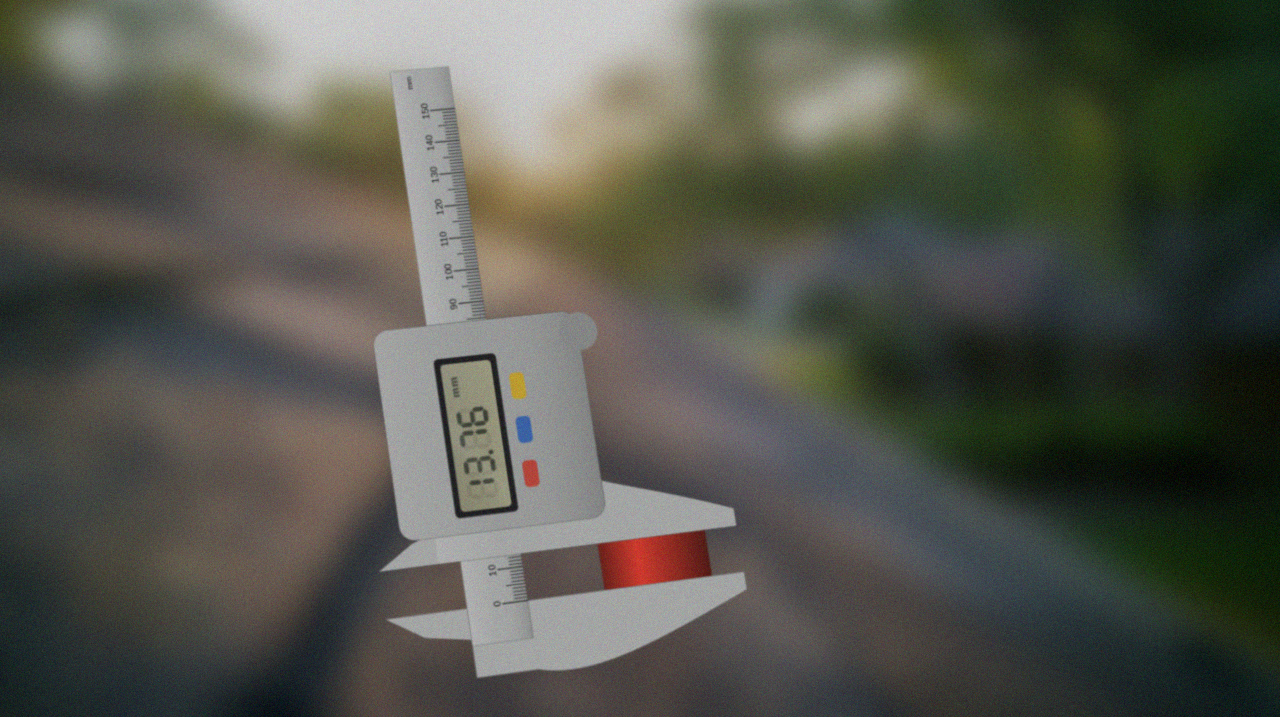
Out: mm 13.76
